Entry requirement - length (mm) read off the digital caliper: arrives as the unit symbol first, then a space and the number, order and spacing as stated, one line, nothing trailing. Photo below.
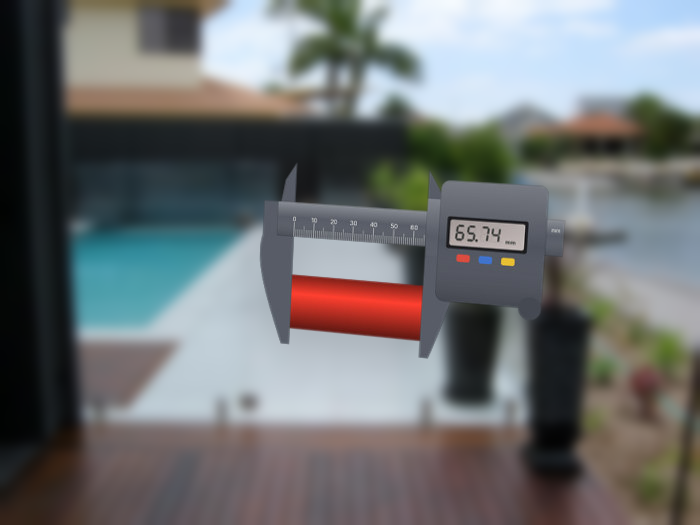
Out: mm 65.74
